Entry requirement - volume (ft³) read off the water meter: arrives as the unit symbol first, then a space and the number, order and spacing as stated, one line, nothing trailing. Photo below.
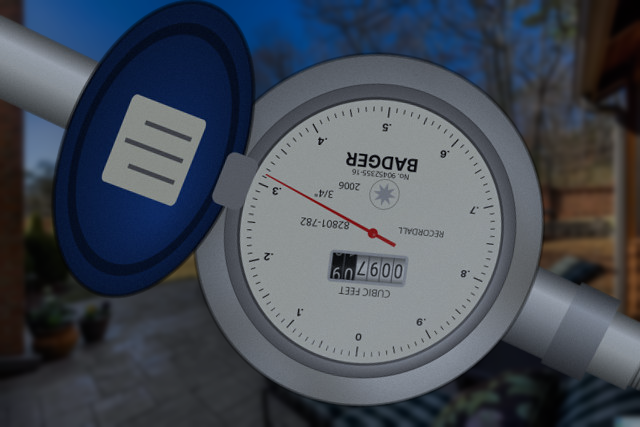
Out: ft³ 9709.31
